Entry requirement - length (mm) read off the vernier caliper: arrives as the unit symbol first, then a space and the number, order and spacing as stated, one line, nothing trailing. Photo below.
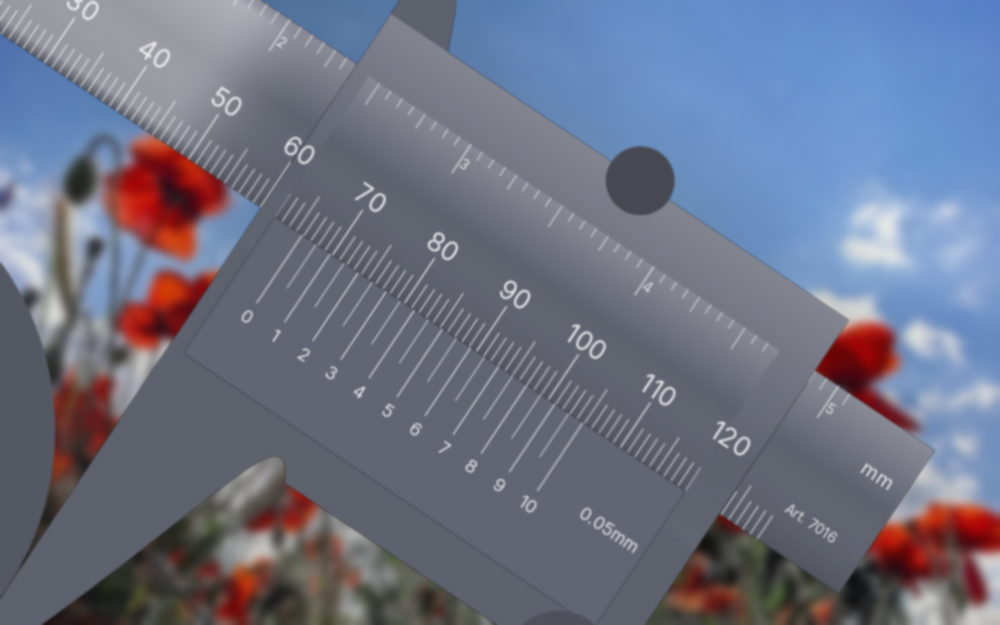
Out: mm 65.8
